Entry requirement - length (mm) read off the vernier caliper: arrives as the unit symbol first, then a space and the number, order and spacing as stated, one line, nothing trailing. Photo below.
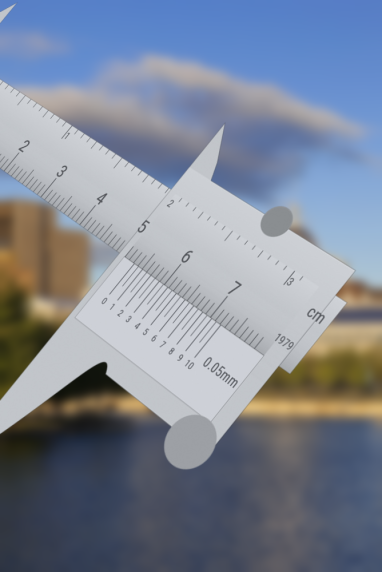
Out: mm 53.2
